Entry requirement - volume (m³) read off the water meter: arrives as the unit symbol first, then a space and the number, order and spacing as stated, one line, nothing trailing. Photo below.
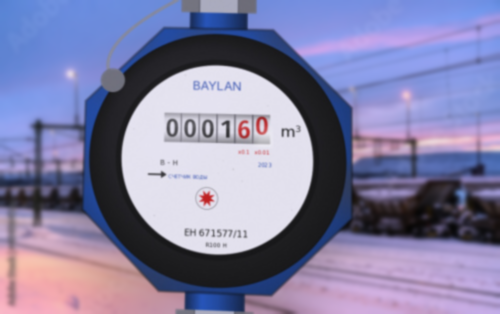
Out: m³ 1.60
